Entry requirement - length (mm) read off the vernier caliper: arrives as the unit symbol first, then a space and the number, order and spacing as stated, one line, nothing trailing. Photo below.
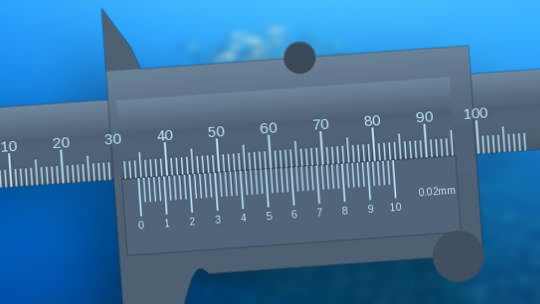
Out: mm 34.5
